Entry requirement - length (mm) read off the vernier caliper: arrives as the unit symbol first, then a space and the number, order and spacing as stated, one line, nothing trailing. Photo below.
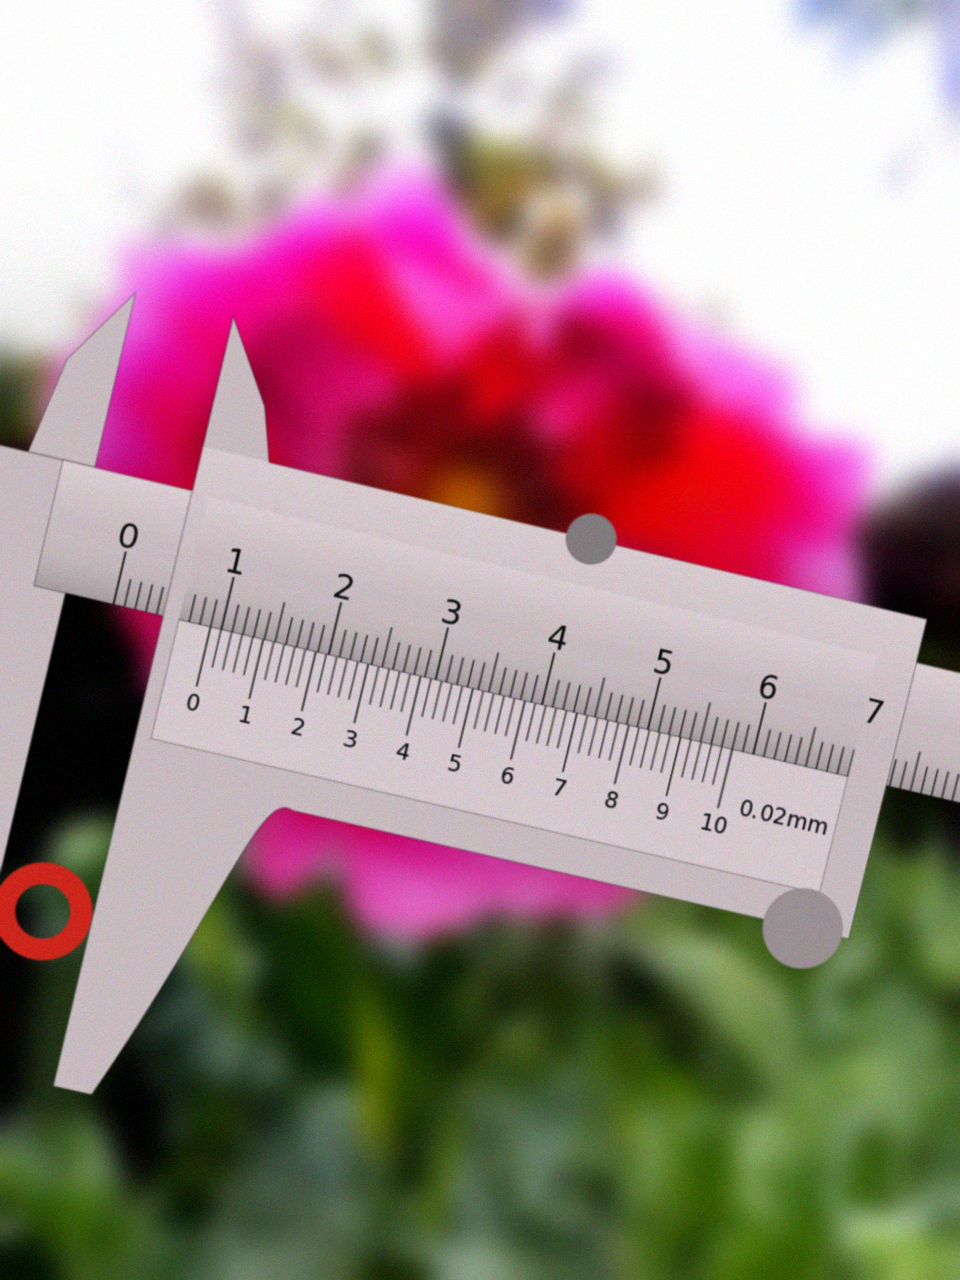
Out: mm 9.0
